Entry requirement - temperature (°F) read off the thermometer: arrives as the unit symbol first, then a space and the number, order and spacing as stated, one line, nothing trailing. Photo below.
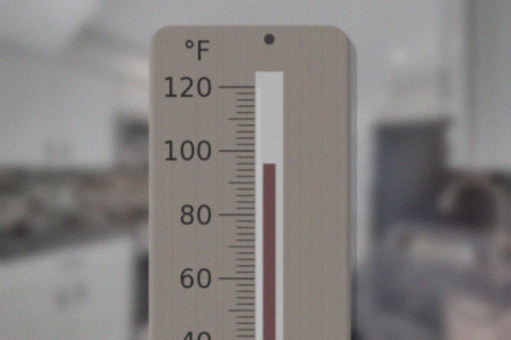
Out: °F 96
